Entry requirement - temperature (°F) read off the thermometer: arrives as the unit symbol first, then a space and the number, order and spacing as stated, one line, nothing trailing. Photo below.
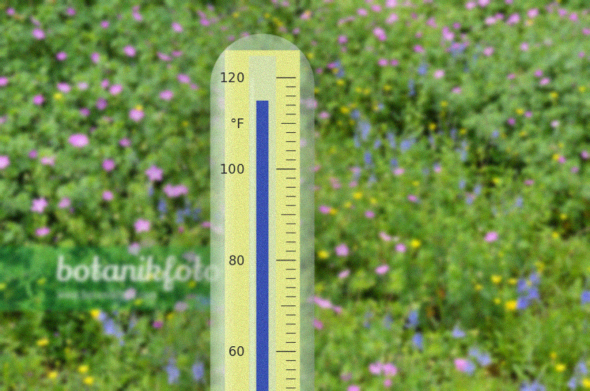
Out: °F 115
